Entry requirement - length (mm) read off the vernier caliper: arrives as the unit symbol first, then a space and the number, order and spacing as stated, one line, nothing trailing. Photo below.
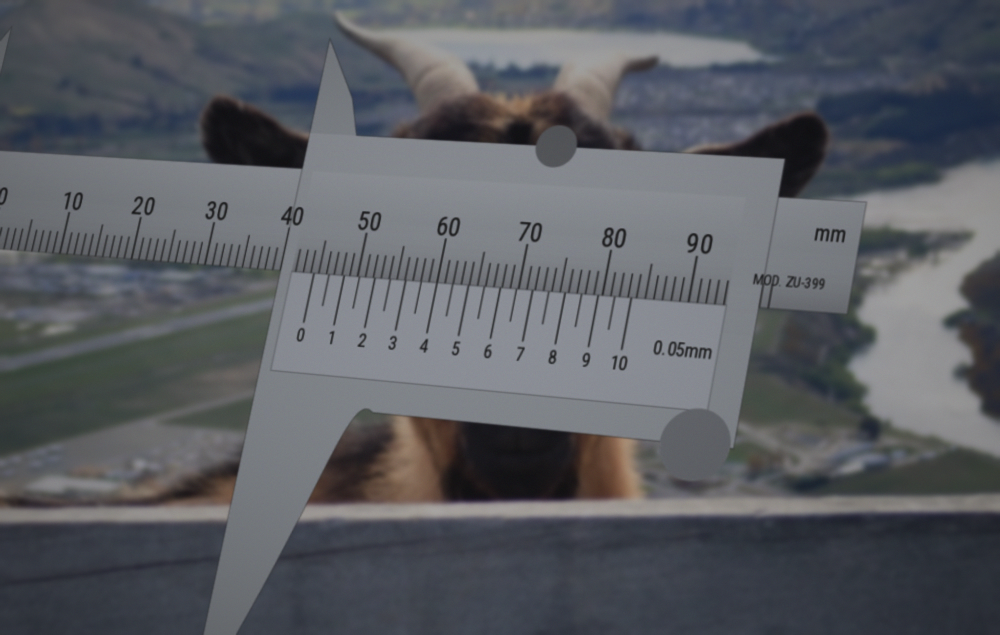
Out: mm 44.4
